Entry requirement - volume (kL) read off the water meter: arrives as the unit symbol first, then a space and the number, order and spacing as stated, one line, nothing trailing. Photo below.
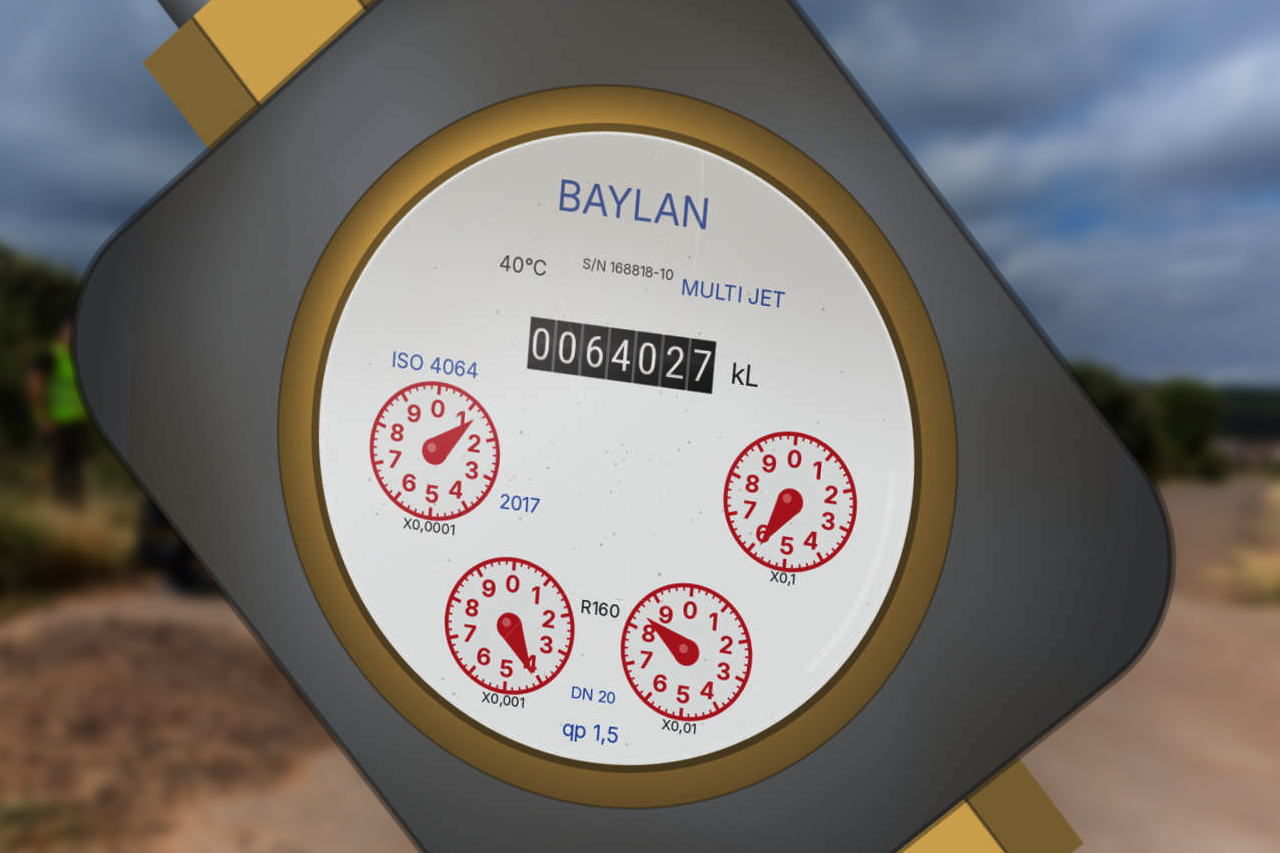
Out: kL 64027.5841
